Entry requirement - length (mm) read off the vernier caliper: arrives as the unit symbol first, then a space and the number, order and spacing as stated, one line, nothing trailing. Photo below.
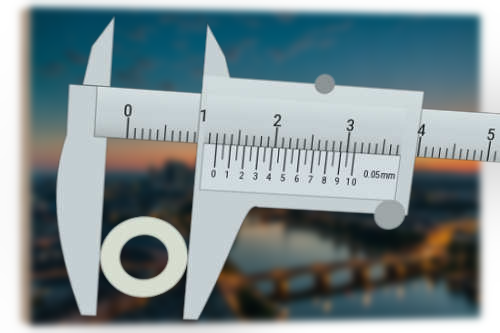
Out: mm 12.0
